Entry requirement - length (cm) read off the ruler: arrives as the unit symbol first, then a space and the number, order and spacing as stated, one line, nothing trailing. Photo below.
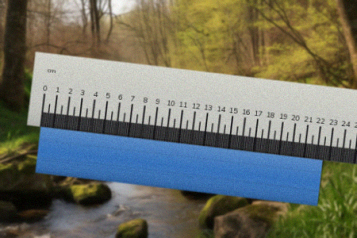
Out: cm 22.5
